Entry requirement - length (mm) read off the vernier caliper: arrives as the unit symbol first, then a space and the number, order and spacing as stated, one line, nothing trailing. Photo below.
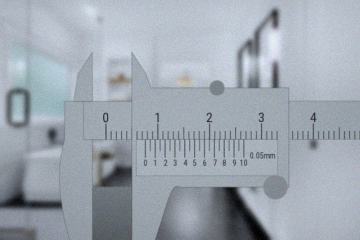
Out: mm 7.6
